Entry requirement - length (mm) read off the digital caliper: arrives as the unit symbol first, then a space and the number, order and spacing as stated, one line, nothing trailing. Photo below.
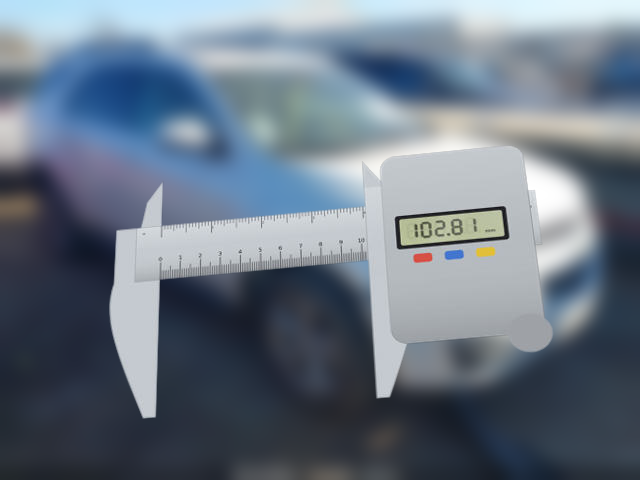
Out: mm 102.81
